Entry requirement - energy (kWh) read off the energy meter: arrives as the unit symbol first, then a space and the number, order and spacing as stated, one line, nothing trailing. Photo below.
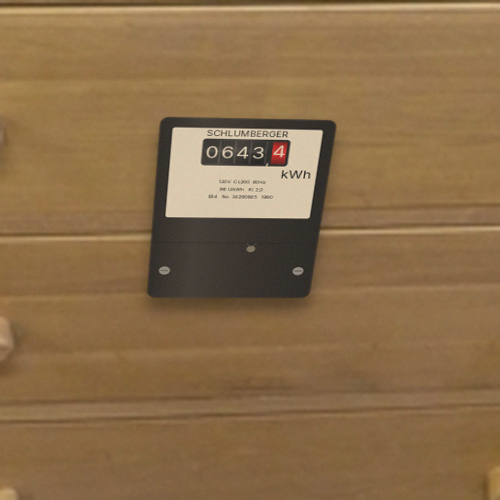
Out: kWh 643.4
